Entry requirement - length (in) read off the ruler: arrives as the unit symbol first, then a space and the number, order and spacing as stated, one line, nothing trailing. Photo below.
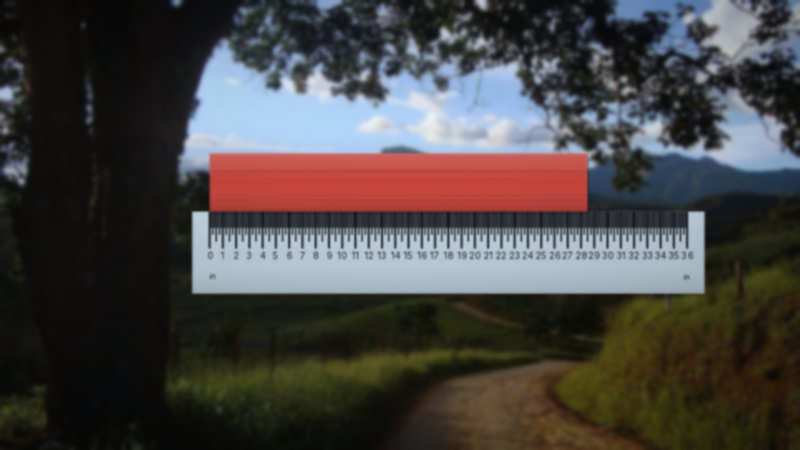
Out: in 28.5
